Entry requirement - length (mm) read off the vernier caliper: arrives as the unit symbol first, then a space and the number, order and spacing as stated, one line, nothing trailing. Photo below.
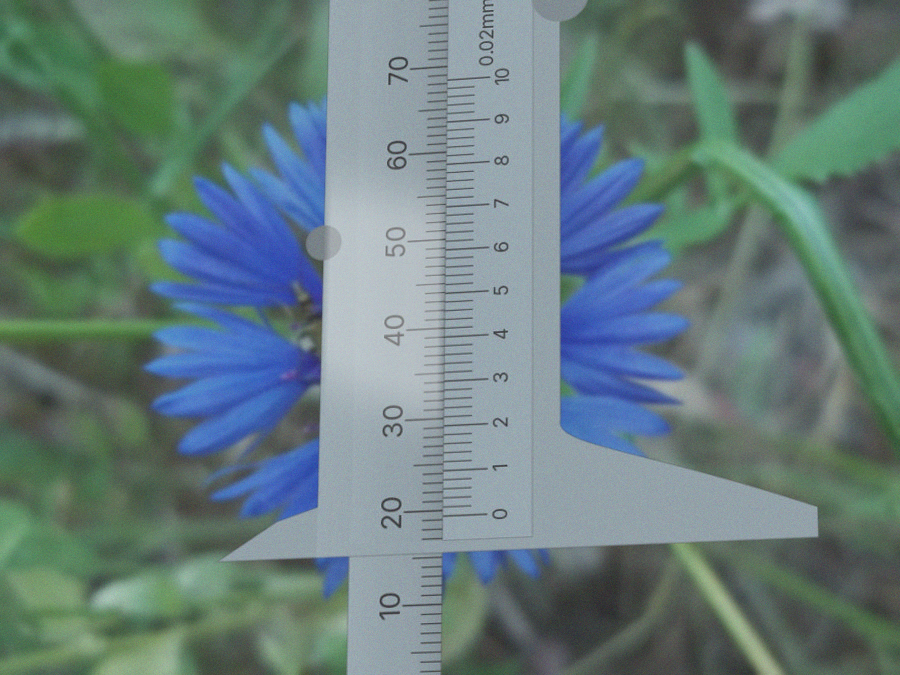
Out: mm 19.4
